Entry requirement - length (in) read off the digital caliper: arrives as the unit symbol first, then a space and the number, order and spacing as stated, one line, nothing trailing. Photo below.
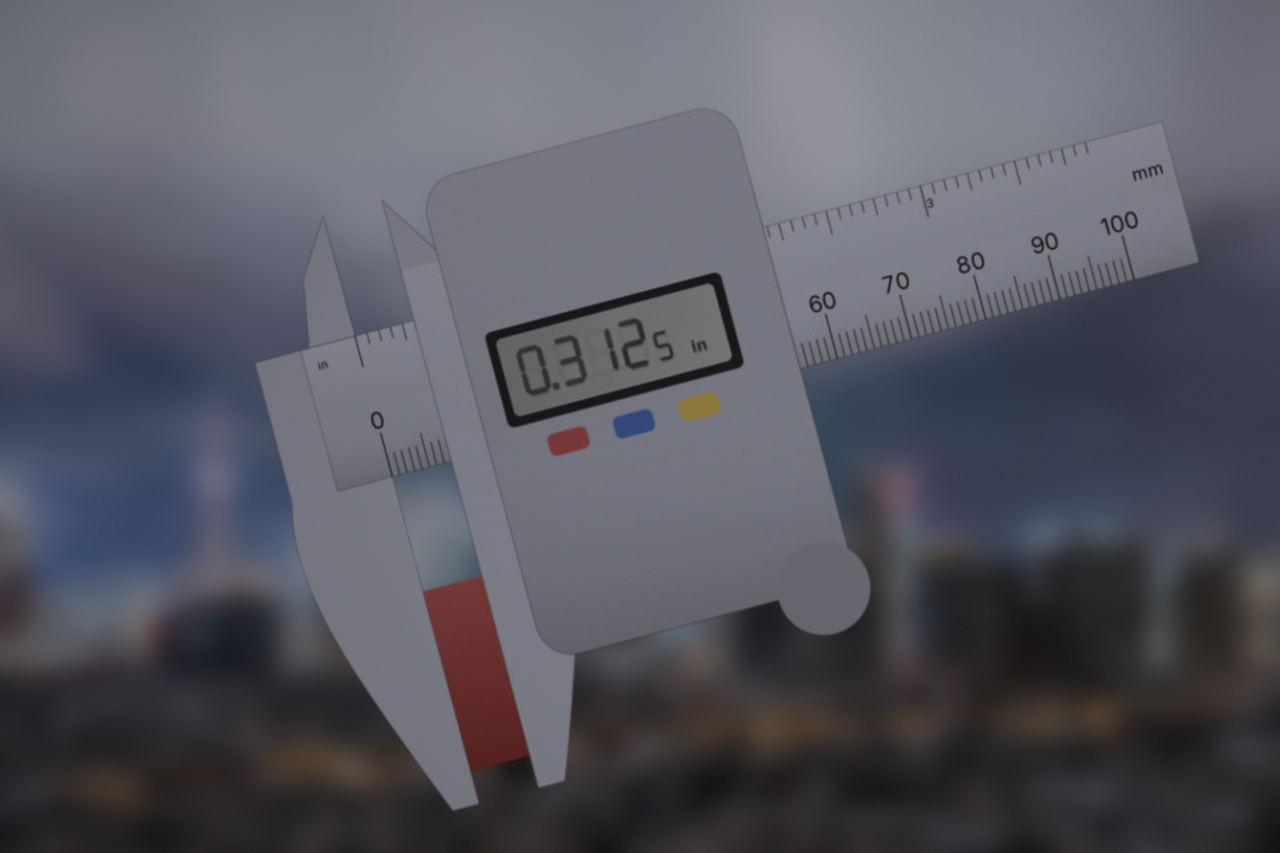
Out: in 0.3125
